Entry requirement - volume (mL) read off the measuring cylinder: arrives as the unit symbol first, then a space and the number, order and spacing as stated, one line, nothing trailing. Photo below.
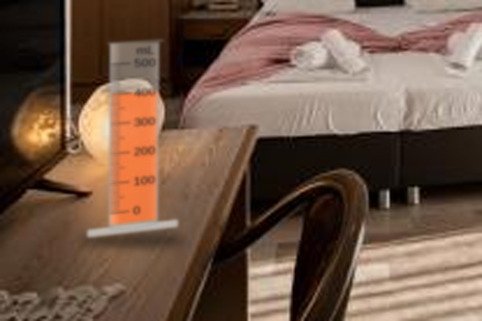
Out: mL 400
